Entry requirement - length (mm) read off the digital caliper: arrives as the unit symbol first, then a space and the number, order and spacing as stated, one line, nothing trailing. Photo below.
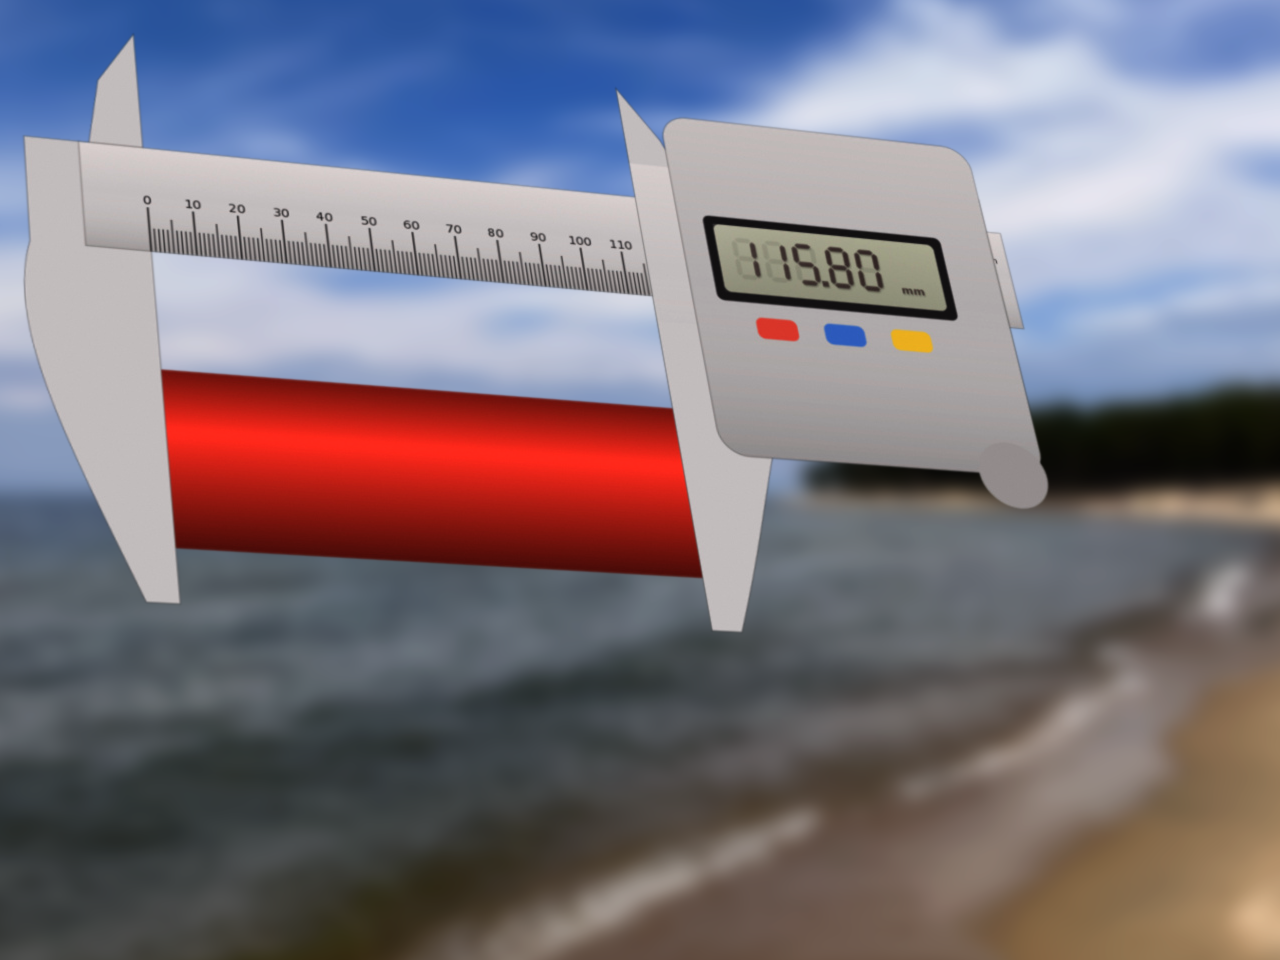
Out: mm 115.80
